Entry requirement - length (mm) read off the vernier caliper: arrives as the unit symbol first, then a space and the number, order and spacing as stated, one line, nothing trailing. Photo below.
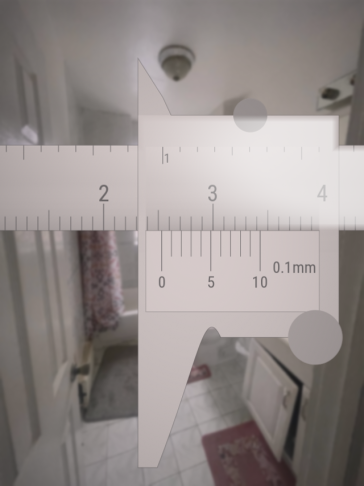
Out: mm 25.3
